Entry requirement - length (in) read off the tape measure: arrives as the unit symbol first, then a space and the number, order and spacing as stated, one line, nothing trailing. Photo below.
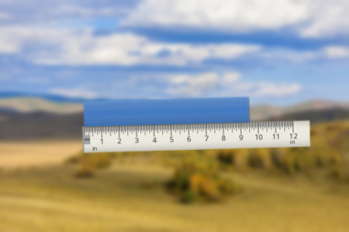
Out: in 9.5
